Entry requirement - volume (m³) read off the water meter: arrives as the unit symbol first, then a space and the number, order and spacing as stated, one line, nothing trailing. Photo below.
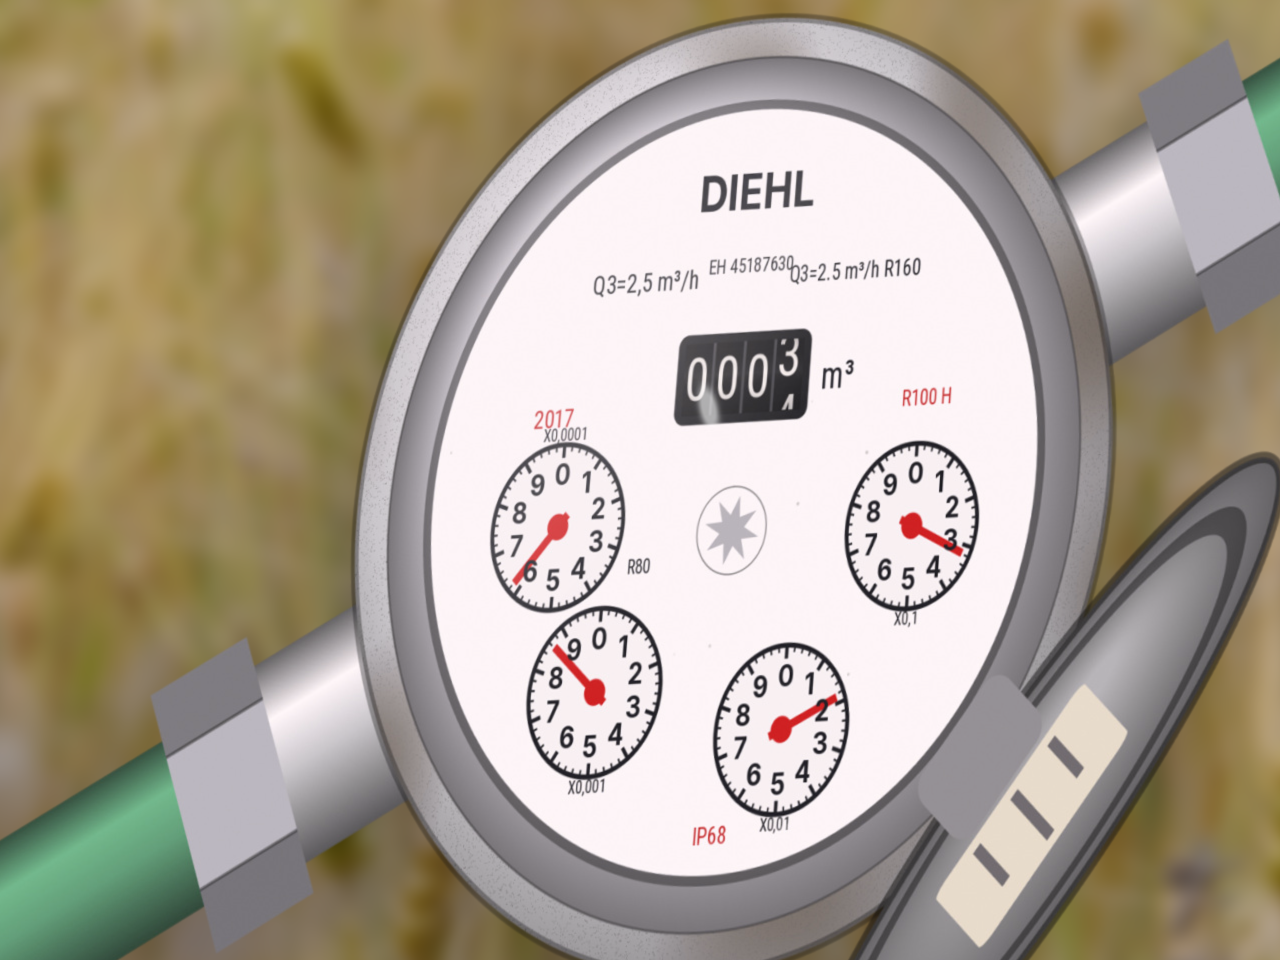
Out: m³ 3.3186
